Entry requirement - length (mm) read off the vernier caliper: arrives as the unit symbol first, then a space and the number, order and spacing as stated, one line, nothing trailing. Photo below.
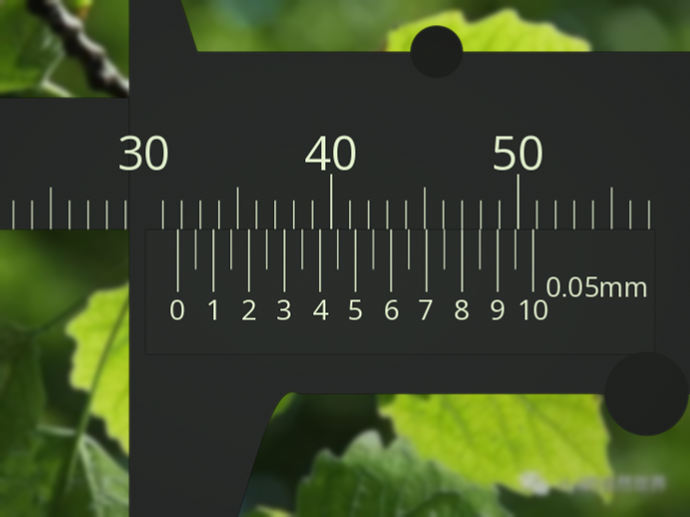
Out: mm 31.8
